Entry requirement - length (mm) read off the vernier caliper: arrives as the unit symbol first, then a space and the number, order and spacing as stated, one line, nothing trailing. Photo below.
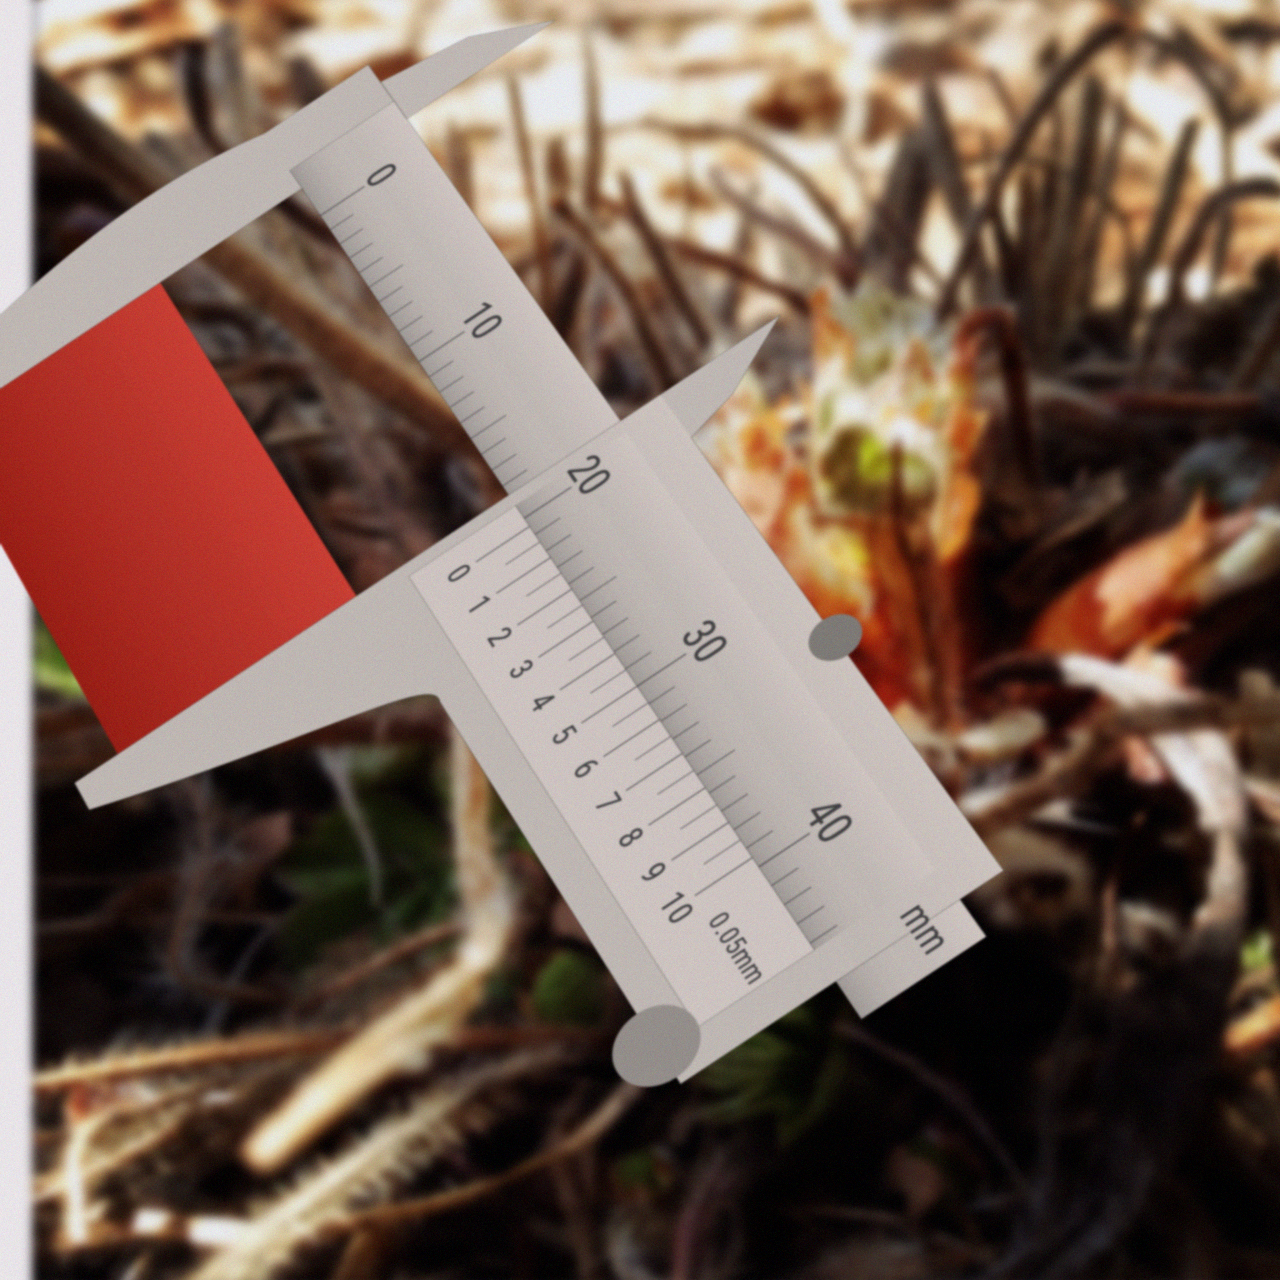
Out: mm 20.5
